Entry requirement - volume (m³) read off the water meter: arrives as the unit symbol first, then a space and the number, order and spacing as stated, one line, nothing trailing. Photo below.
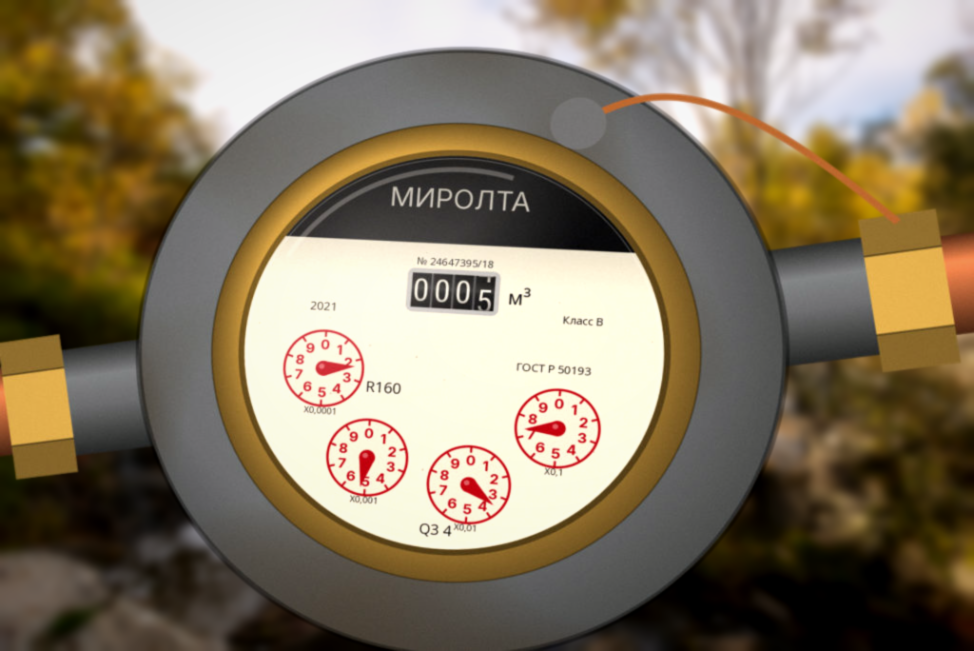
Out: m³ 4.7352
